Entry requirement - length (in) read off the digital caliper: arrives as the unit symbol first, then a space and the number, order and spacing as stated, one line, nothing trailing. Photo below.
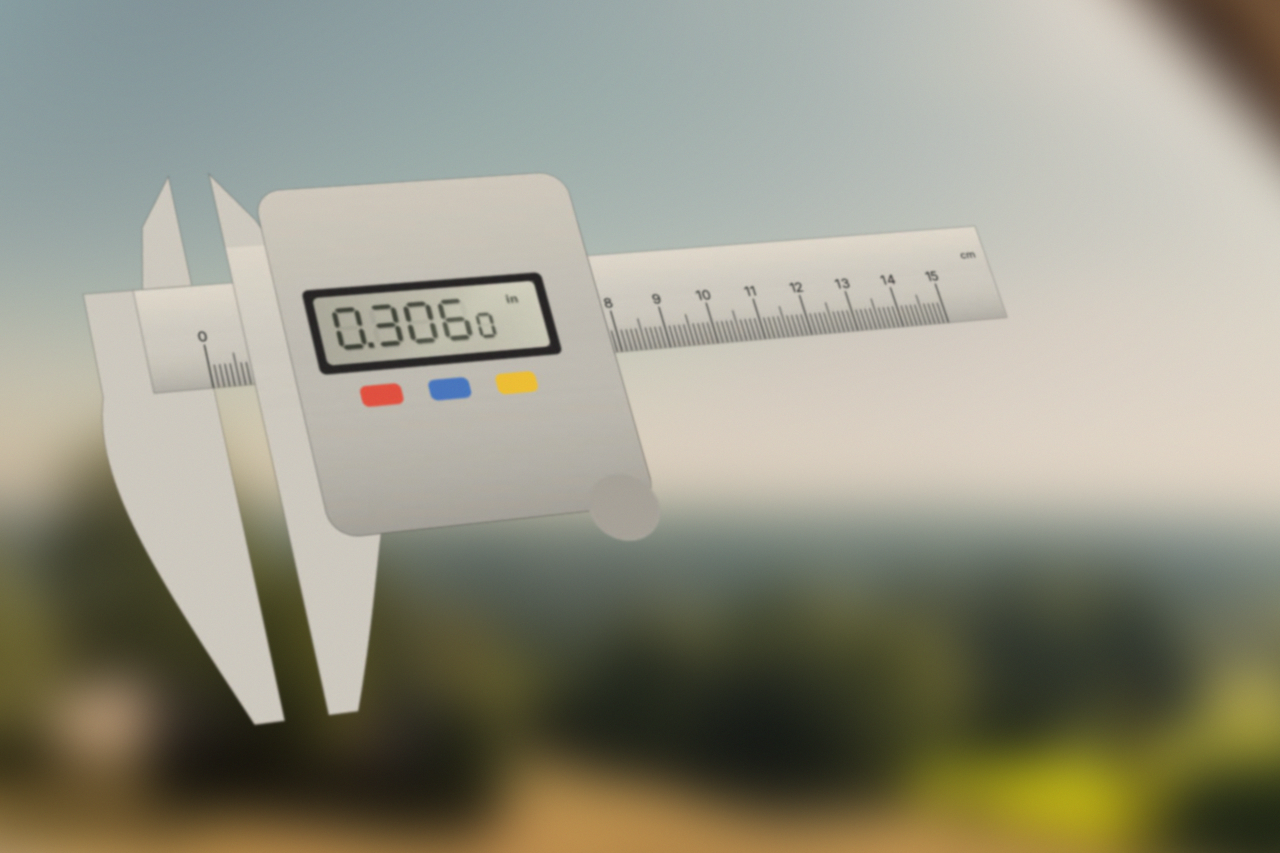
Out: in 0.3060
